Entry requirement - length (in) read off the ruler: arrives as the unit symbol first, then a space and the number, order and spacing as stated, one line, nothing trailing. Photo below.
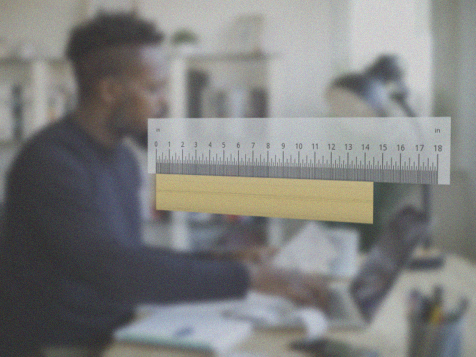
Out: in 14.5
